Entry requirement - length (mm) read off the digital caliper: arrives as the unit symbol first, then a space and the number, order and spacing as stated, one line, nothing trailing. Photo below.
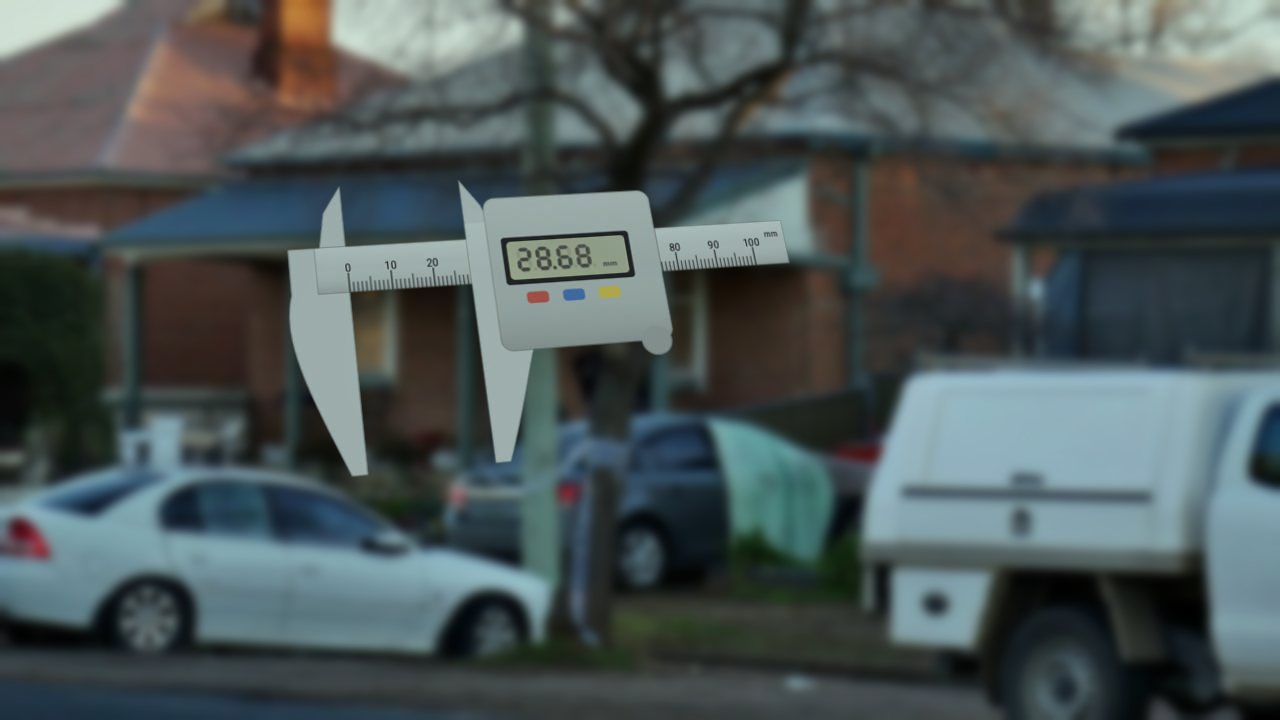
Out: mm 28.68
